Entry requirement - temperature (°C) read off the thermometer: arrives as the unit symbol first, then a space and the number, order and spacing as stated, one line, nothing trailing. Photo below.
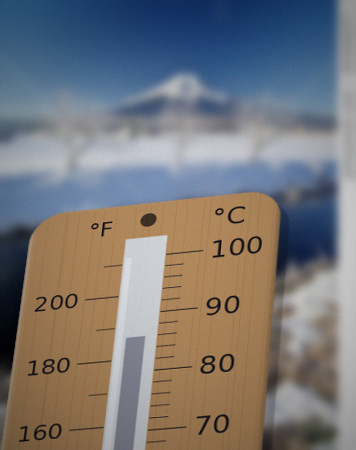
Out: °C 86
